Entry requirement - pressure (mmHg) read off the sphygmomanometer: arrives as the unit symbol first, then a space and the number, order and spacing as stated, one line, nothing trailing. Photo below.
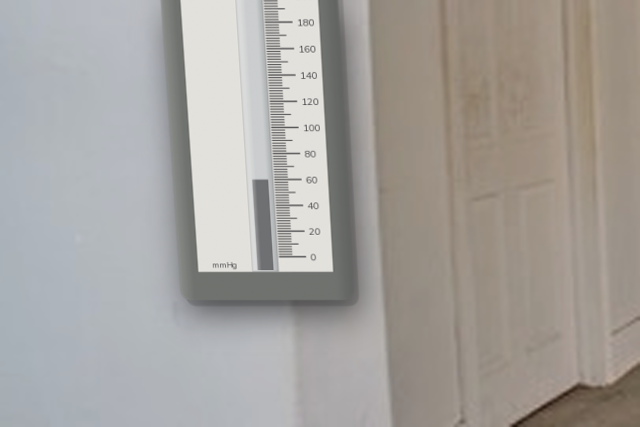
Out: mmHg 60
